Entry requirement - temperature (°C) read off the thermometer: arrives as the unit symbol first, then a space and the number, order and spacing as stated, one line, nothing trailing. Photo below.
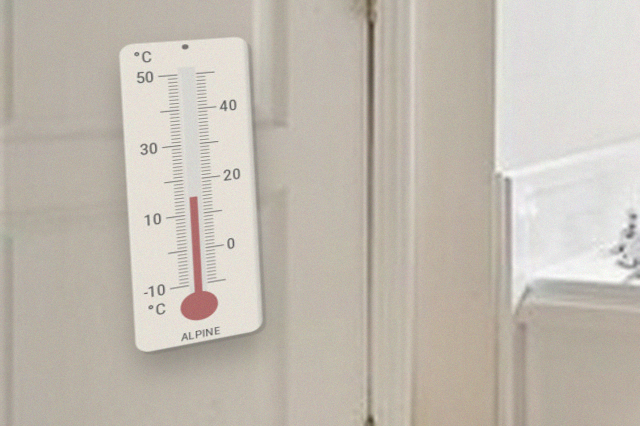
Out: °C 15
